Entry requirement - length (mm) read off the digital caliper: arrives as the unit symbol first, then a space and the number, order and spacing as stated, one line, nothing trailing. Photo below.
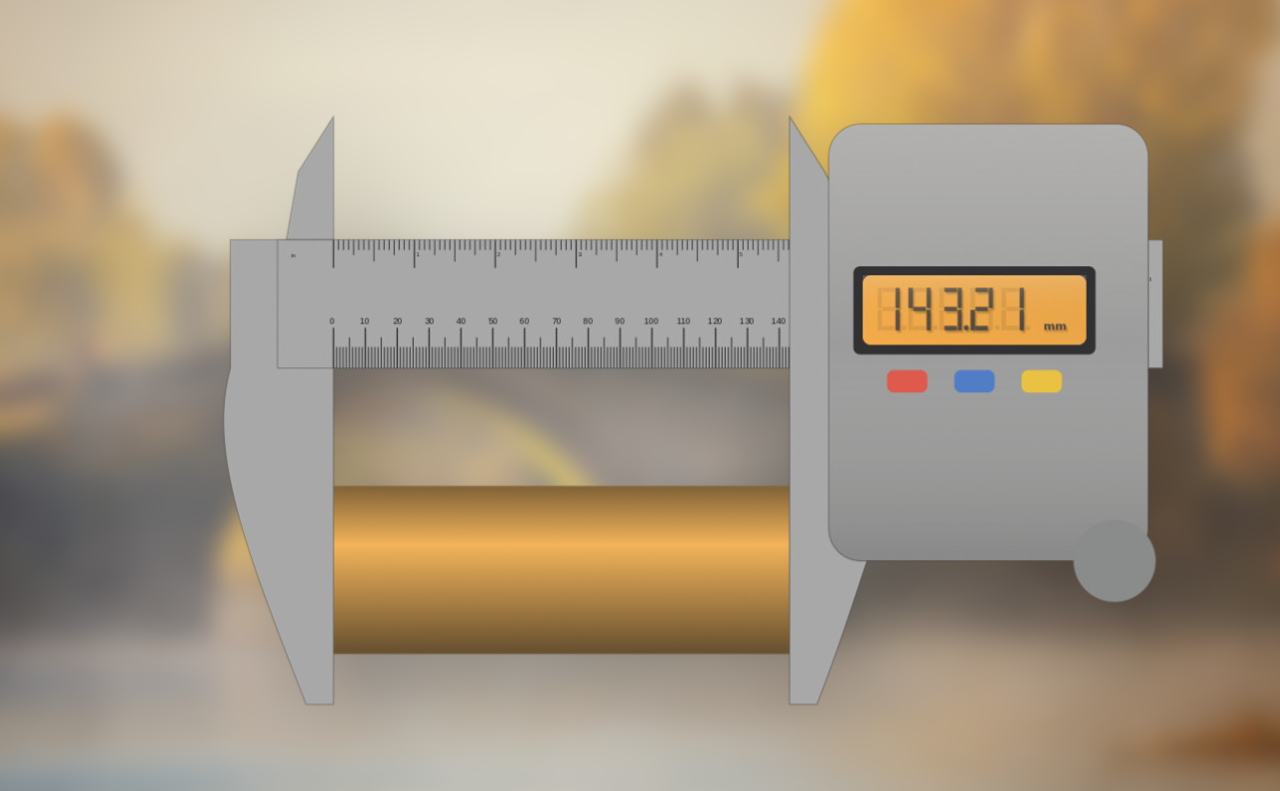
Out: mm 143.21
